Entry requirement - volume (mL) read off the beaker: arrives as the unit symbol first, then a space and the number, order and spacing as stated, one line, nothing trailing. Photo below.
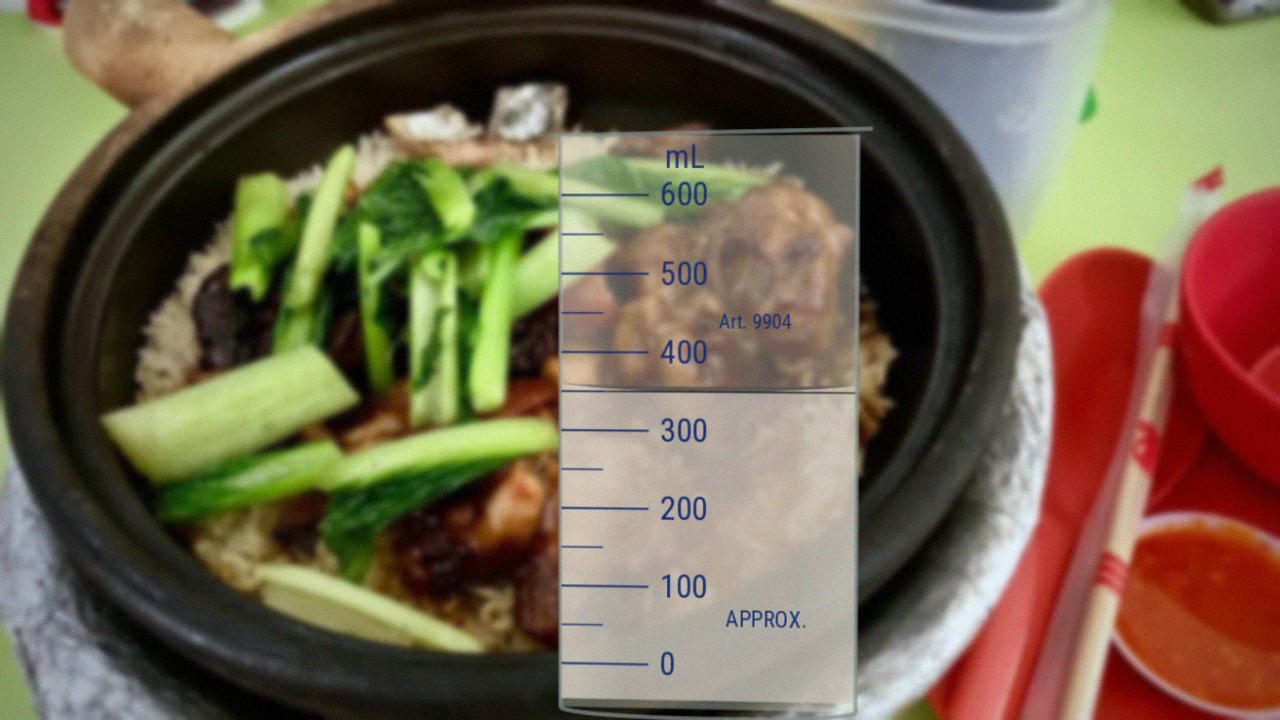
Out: mL 350
